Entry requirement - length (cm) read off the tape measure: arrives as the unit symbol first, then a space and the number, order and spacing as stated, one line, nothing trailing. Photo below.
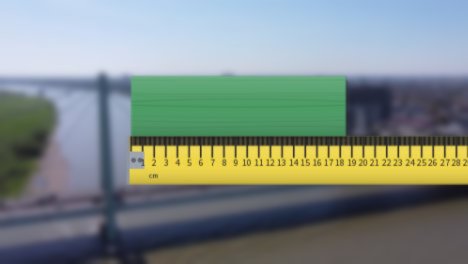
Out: cm 18.5
